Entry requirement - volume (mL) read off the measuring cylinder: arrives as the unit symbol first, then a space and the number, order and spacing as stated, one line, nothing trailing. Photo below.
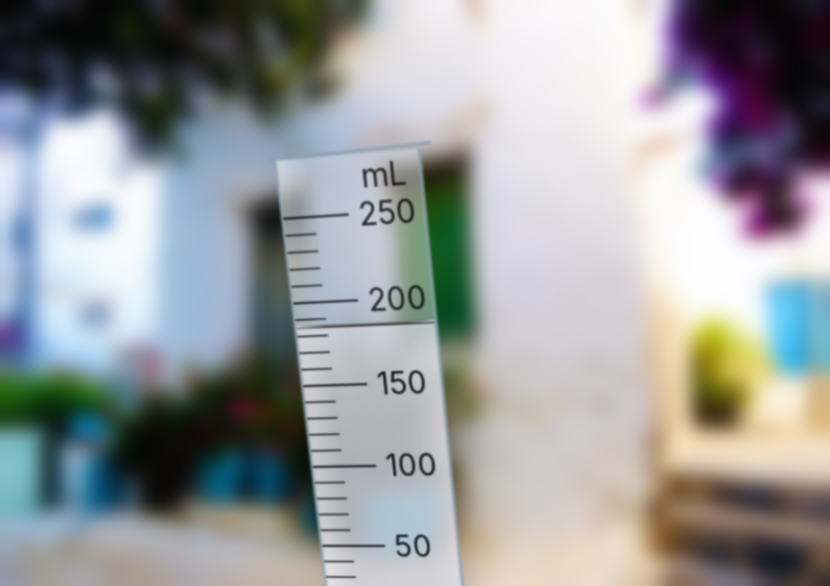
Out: mL 185
